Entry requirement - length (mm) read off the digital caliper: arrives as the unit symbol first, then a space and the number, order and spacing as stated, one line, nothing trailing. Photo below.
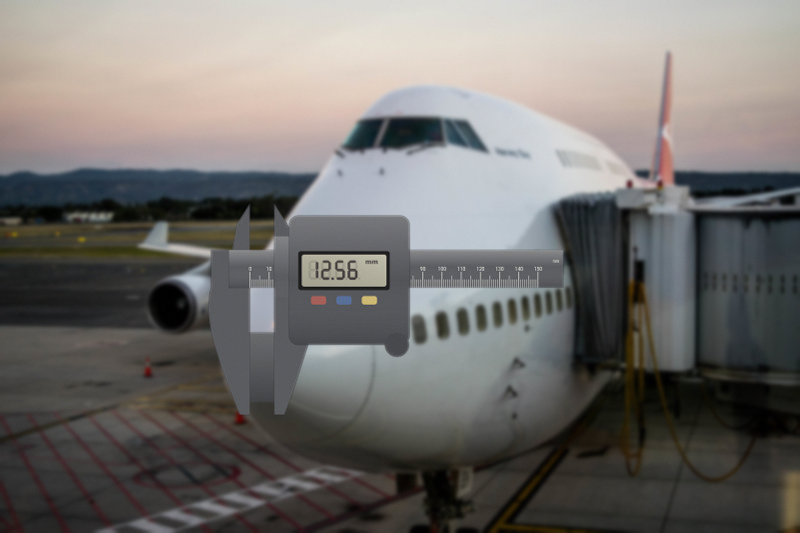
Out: mm 12.56
